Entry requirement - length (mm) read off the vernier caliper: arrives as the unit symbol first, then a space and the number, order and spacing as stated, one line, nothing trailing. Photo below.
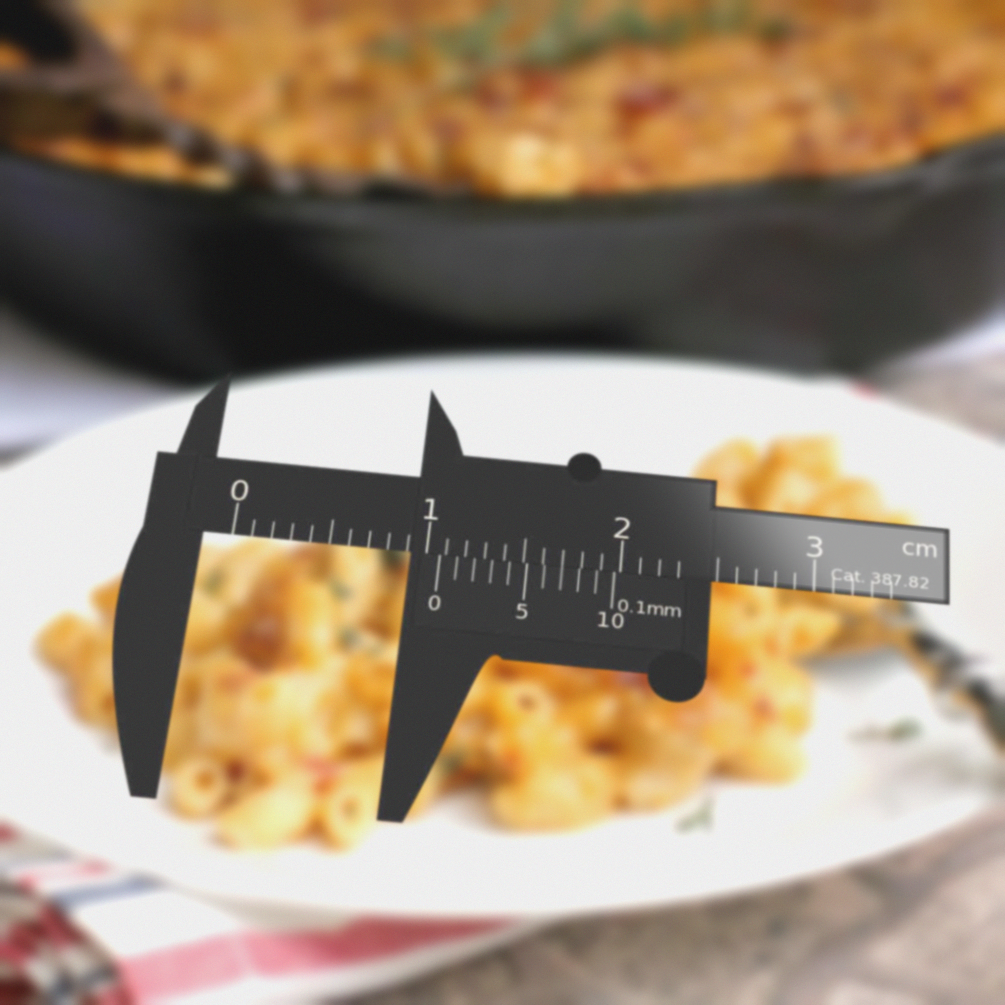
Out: mm 10.7
